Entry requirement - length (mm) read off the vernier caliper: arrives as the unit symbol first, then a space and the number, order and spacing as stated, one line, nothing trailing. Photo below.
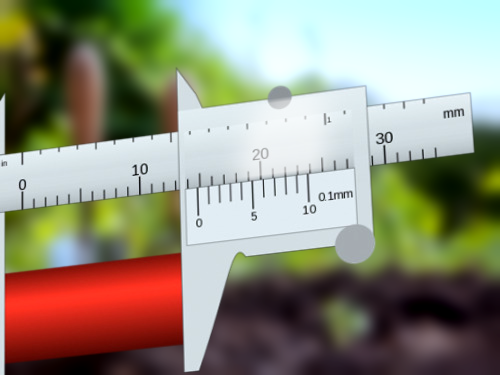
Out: mm 14.8
